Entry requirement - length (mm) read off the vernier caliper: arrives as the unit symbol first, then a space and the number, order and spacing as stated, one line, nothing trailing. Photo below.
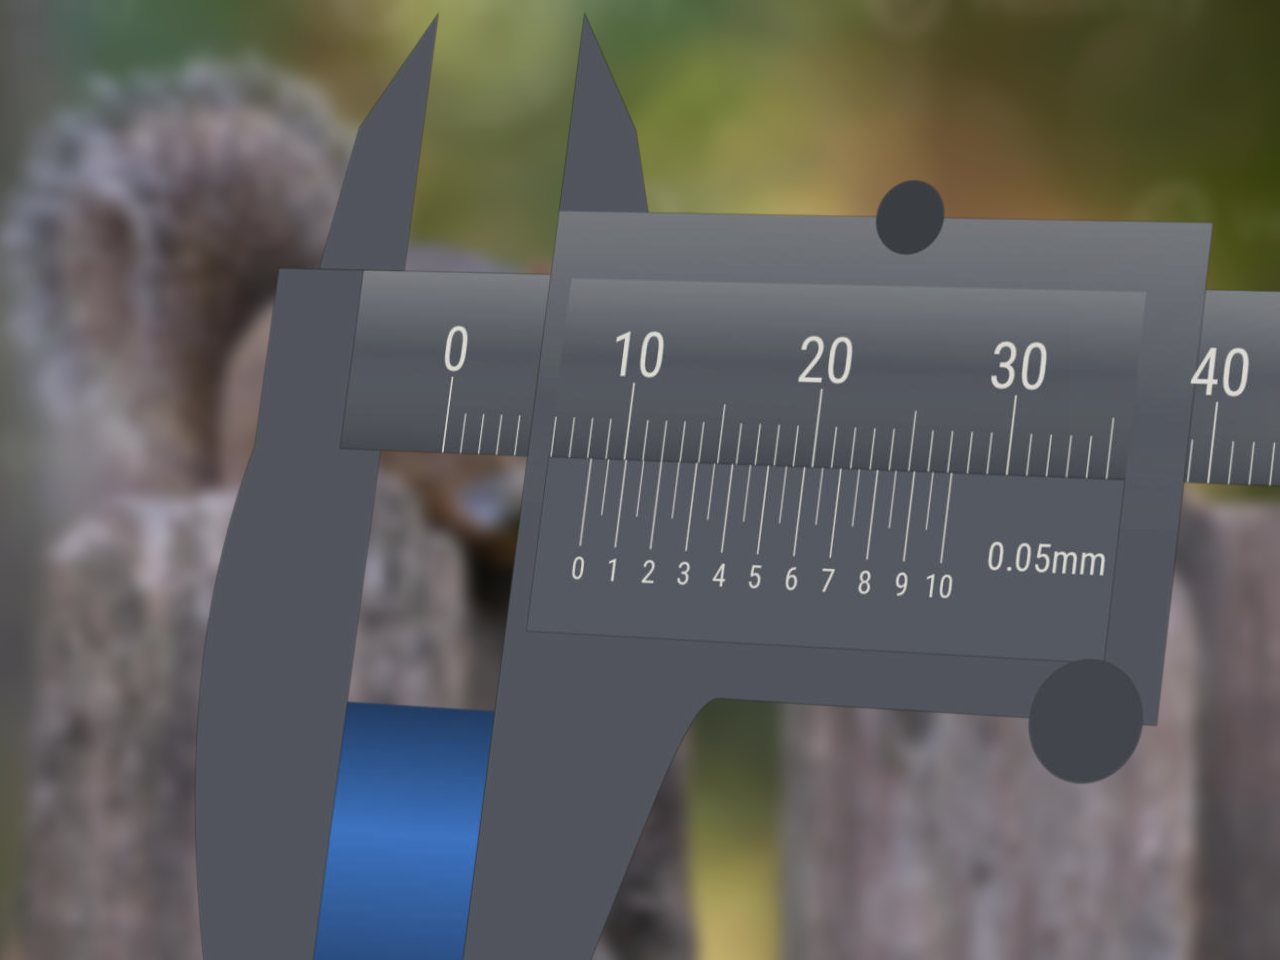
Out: mm 8.2
